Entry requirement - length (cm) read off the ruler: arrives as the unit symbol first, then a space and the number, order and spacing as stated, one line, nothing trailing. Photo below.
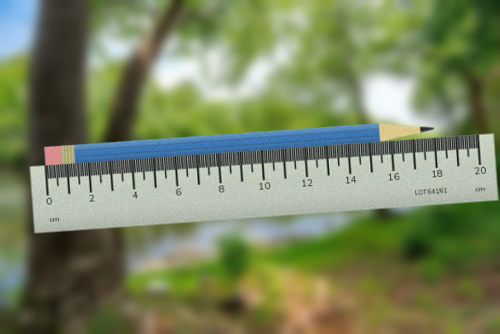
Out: cm 18
